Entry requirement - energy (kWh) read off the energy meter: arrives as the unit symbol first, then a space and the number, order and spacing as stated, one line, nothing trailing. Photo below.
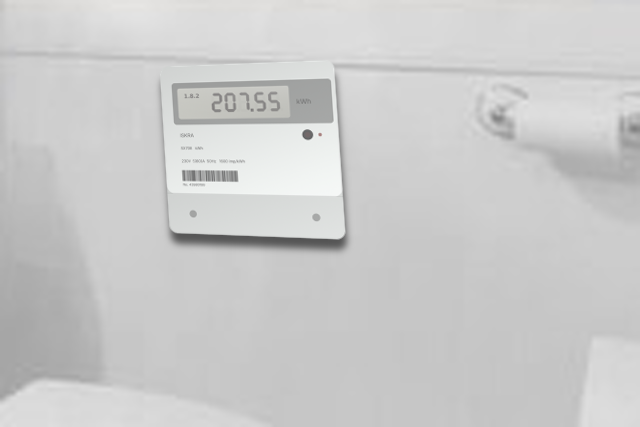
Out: kWh 207.55
